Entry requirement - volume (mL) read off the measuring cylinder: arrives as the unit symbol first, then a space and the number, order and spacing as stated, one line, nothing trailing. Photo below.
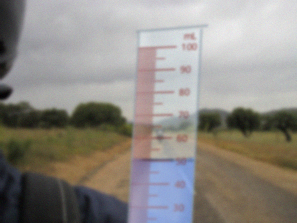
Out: mL 50
